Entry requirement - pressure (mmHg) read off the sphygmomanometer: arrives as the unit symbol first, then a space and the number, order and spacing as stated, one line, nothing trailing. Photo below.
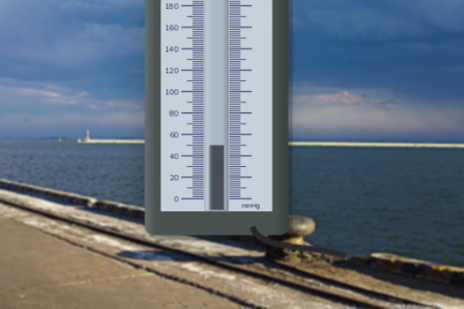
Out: mmHg 50
